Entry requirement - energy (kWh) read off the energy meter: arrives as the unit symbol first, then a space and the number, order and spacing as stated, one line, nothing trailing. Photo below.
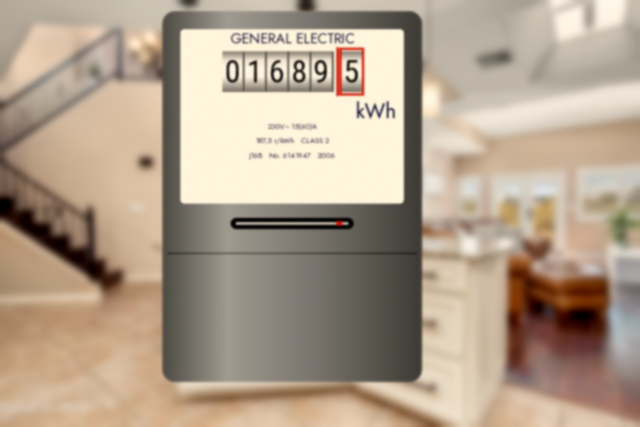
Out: kWh 1689.5
